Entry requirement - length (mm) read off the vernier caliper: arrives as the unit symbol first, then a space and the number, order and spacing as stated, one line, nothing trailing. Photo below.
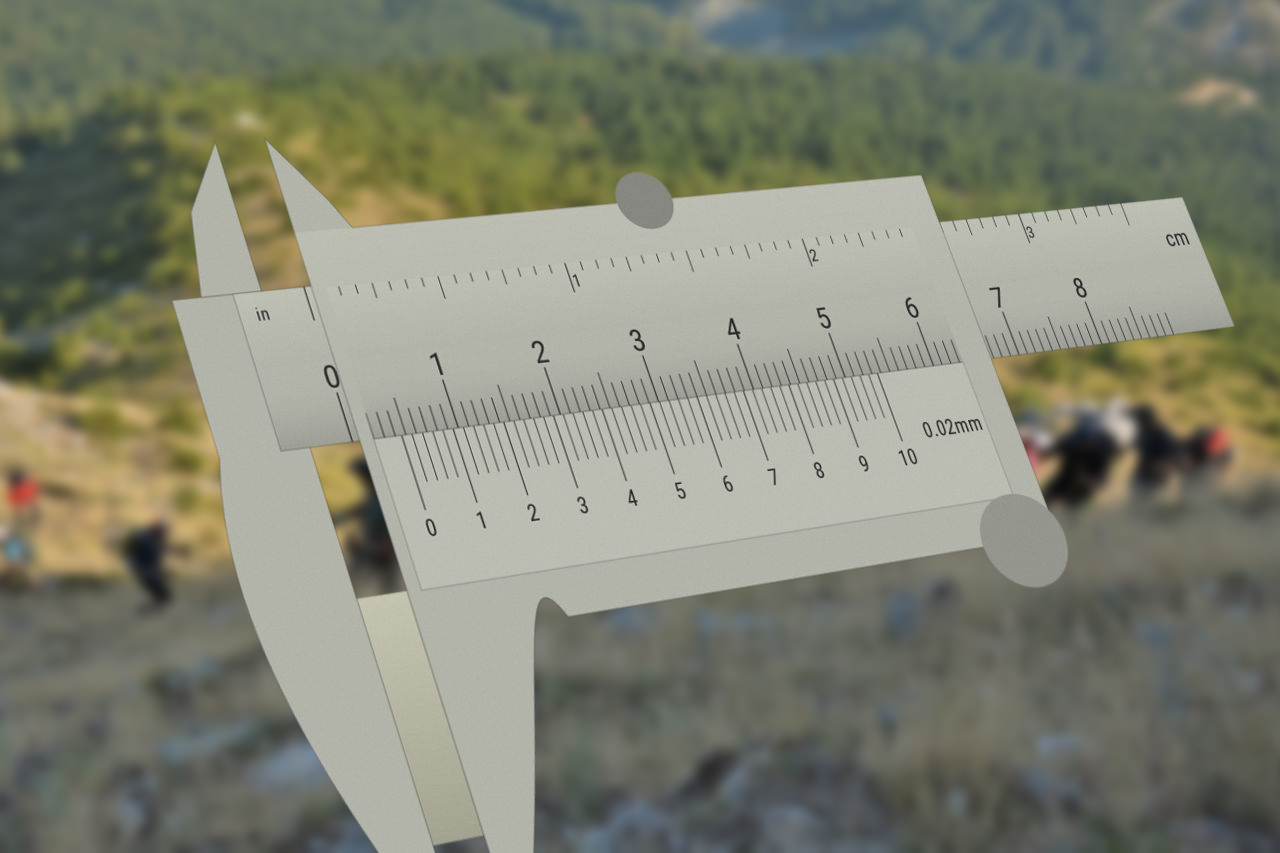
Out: mm 4.6
